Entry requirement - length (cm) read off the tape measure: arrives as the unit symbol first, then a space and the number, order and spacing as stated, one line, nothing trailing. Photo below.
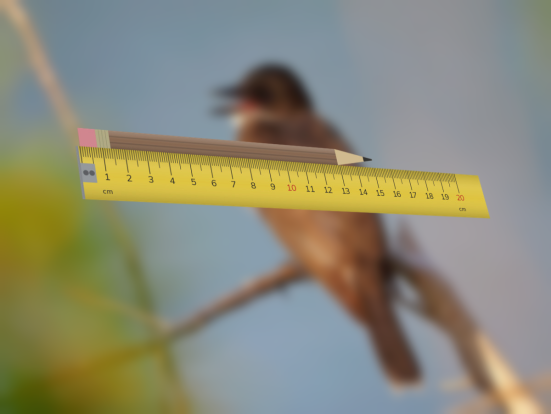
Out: cm 15
